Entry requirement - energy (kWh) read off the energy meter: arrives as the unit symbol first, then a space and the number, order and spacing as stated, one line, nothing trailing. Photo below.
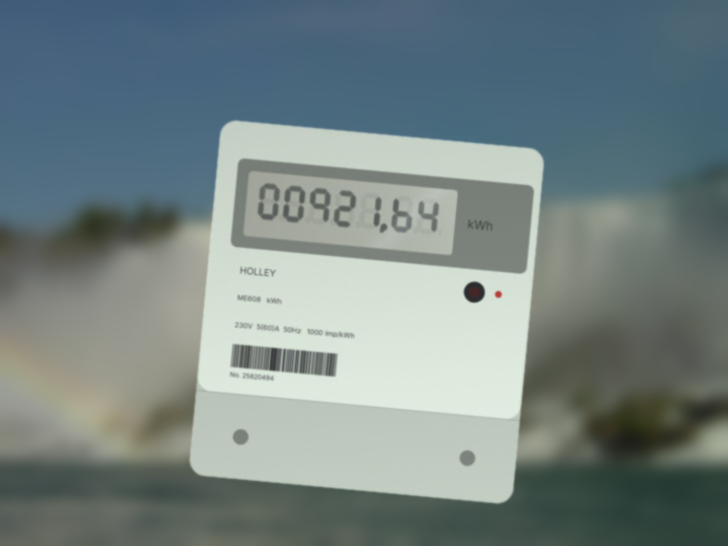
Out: kWh 921.64
